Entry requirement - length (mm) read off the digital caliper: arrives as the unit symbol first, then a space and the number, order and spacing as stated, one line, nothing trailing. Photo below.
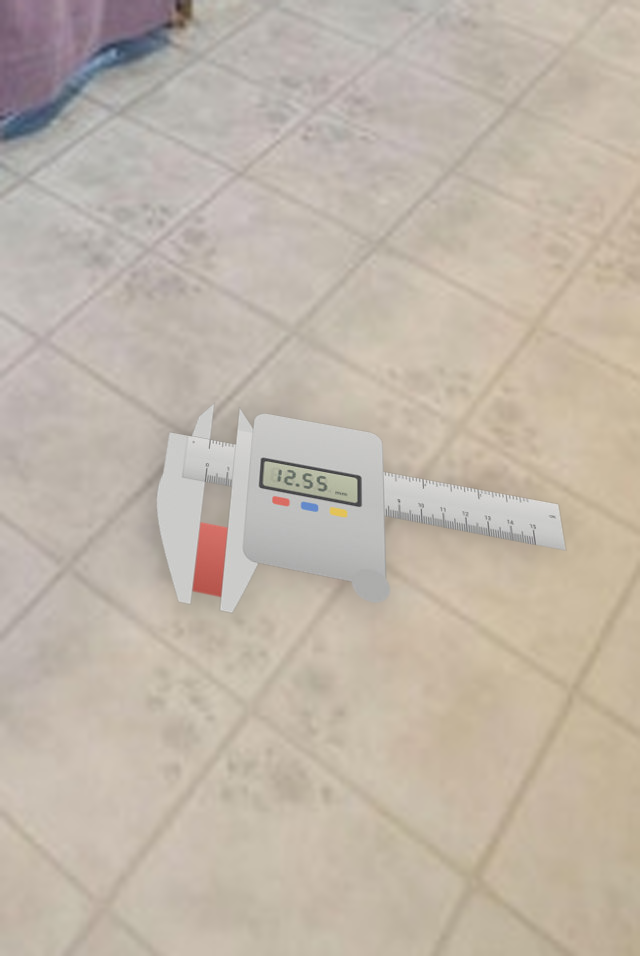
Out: mm 12.55
